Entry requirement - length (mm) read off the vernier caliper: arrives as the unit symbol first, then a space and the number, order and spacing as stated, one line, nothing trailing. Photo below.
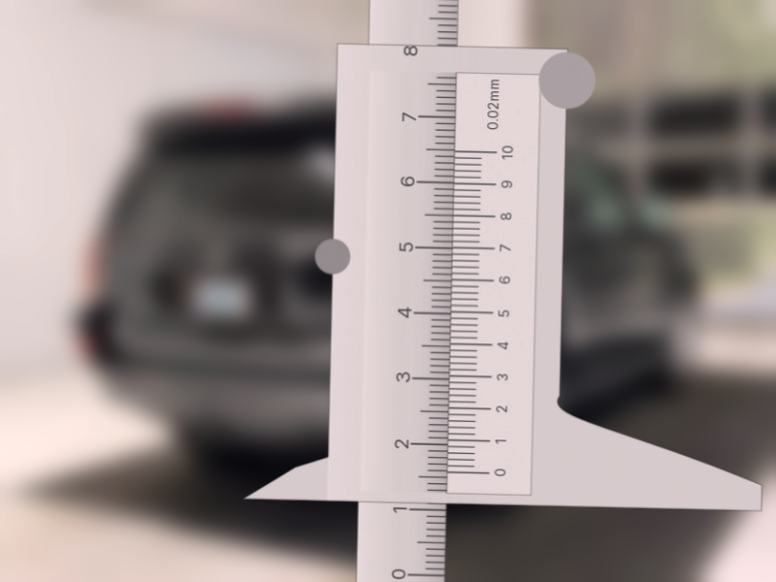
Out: mm 15.8
